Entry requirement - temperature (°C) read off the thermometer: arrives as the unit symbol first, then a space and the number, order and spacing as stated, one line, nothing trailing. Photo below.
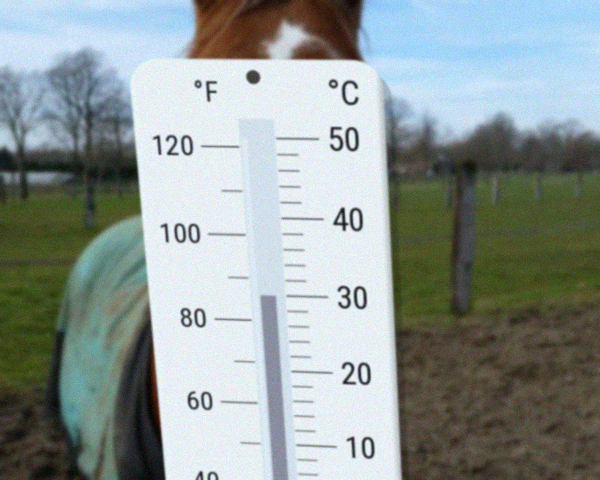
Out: °C 30
